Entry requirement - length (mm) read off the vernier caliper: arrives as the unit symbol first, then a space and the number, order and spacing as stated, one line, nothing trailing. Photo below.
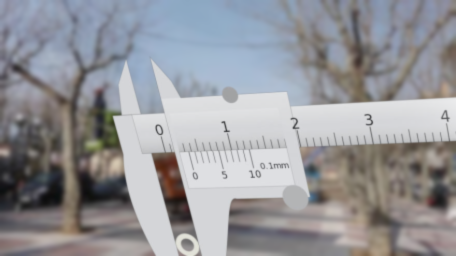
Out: mm 3.6
